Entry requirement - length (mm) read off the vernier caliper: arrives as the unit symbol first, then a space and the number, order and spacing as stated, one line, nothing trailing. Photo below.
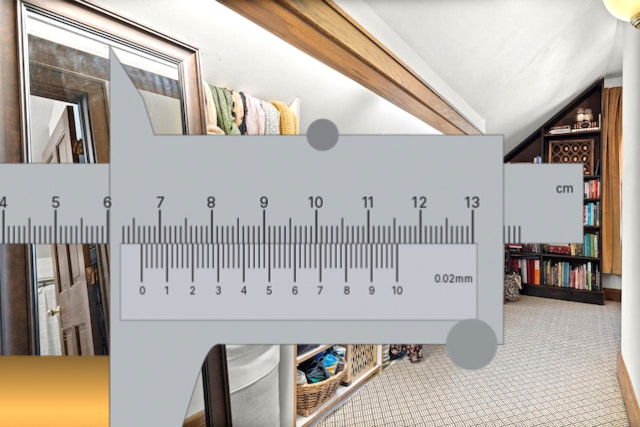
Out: mm 66.5
